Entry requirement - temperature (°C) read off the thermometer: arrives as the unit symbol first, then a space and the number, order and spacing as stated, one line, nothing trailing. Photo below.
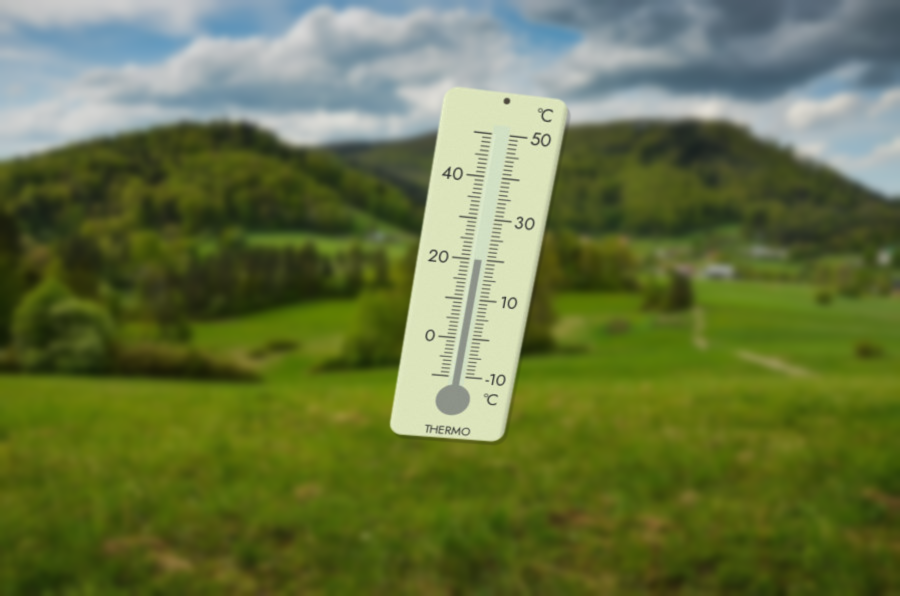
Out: °C 20
